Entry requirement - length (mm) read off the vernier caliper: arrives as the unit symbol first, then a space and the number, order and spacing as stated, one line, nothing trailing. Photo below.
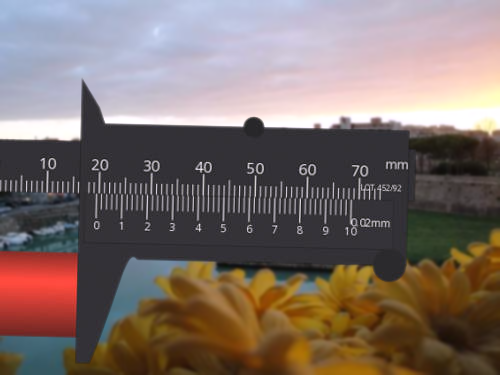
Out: mm 19.5
